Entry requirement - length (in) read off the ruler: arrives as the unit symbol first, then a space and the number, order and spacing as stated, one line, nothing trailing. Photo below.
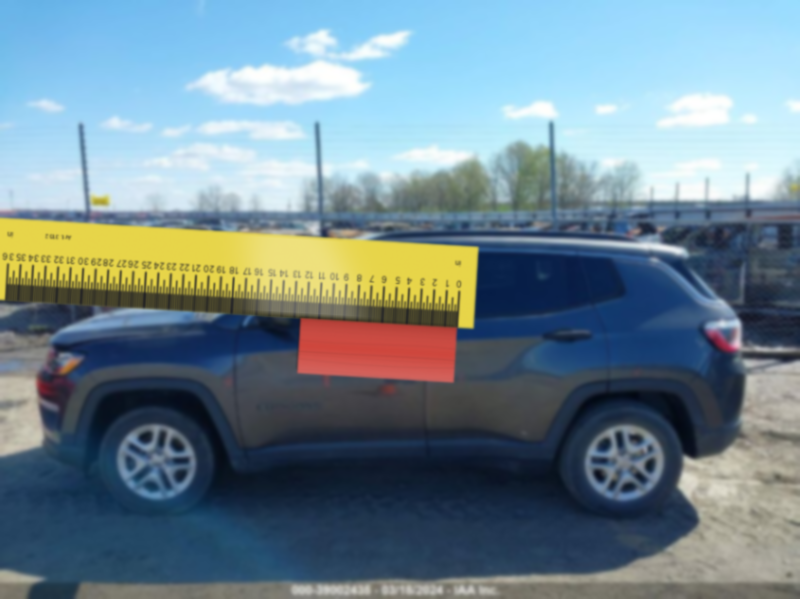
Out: in 12.5
